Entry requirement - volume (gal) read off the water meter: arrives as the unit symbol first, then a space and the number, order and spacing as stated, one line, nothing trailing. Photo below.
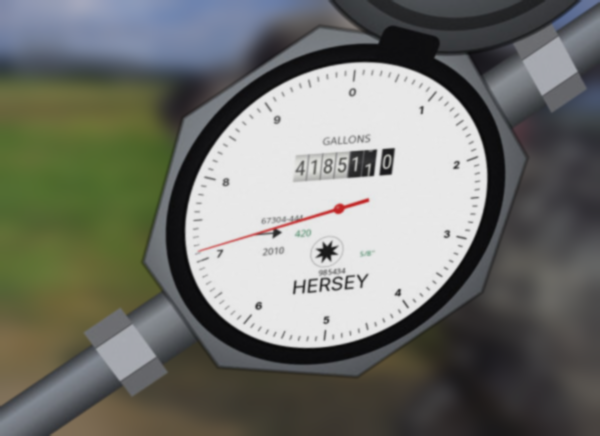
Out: gal 4185107.1
